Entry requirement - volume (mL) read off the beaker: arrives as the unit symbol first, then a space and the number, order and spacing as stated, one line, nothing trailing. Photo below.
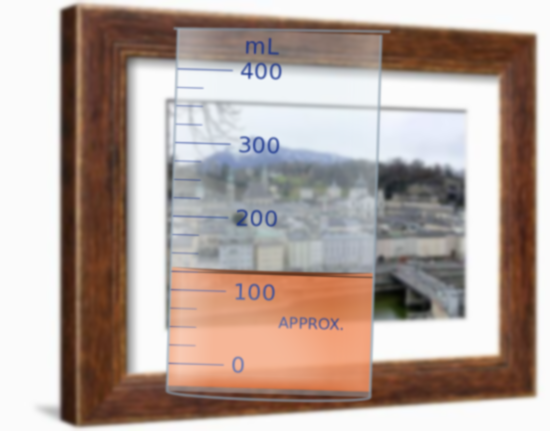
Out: mL 125
